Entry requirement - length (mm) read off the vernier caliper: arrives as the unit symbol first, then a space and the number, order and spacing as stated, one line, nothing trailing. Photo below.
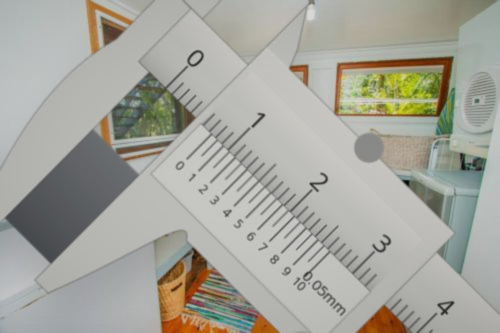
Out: mm 7.4
